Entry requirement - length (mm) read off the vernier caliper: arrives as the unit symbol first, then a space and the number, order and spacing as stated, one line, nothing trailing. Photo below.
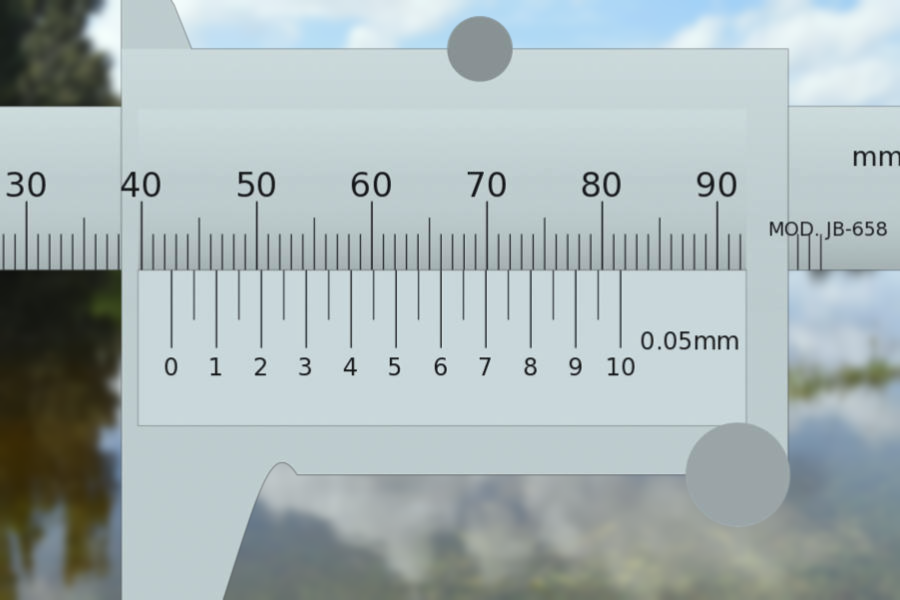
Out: mm 42.6
